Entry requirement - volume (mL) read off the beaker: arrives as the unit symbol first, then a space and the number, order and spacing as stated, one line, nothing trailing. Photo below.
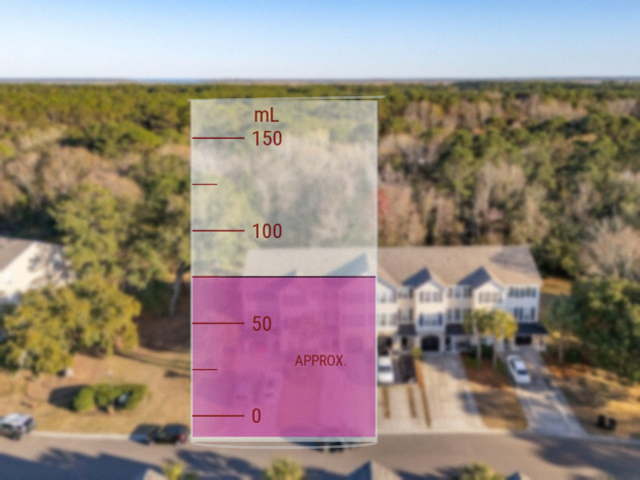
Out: mL 75
